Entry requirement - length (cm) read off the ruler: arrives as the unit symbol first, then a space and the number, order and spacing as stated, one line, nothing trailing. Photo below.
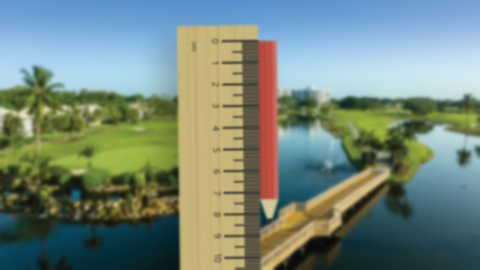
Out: cm 8.5
